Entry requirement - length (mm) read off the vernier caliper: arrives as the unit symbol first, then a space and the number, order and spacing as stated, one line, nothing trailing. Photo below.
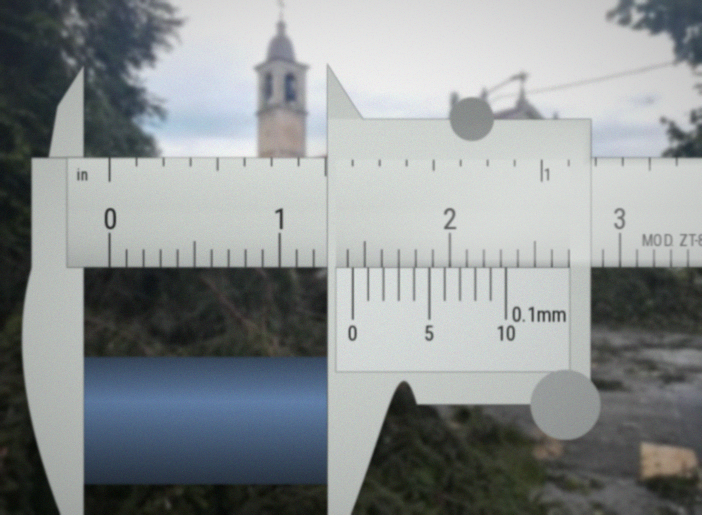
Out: mm 14.3
